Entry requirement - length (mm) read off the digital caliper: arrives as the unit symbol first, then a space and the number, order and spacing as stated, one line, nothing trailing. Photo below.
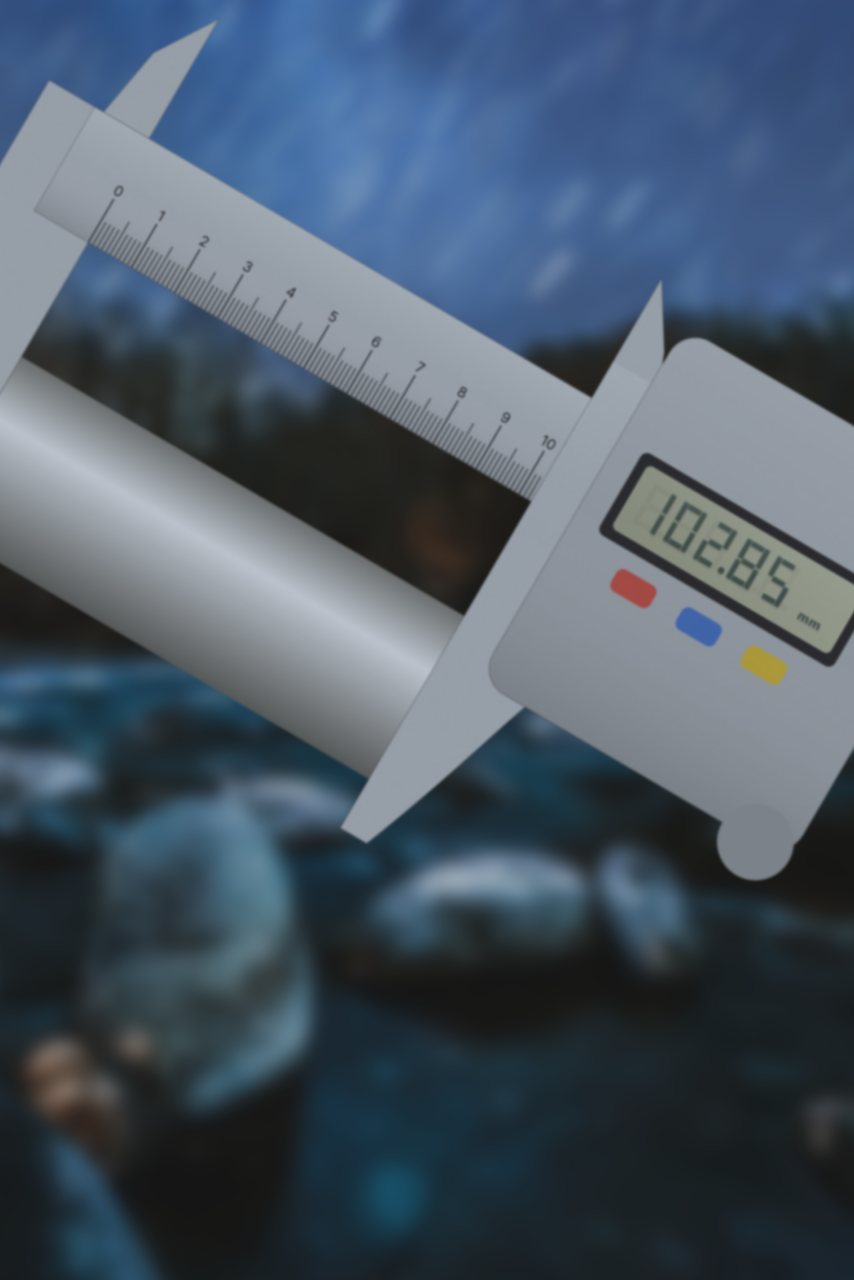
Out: mm 102.85
